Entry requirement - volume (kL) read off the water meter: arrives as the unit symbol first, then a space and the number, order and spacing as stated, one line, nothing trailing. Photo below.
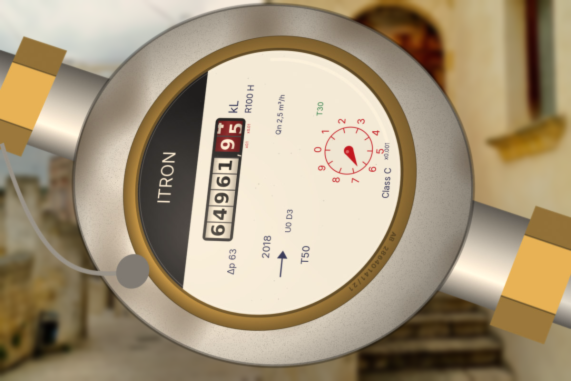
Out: kL 64961.946
